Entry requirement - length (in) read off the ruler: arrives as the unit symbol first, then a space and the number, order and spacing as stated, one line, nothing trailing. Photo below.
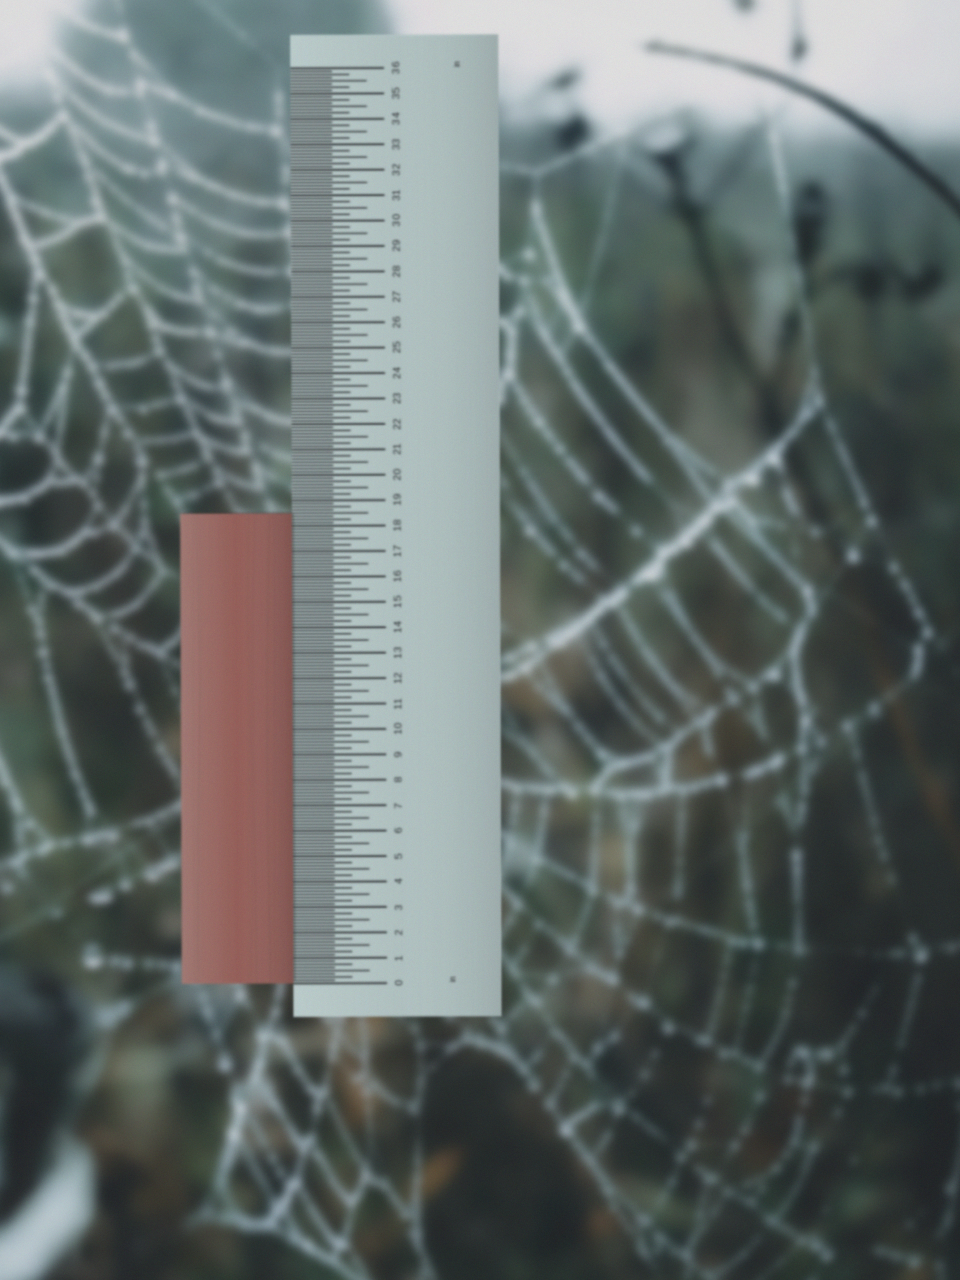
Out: in 18.5
